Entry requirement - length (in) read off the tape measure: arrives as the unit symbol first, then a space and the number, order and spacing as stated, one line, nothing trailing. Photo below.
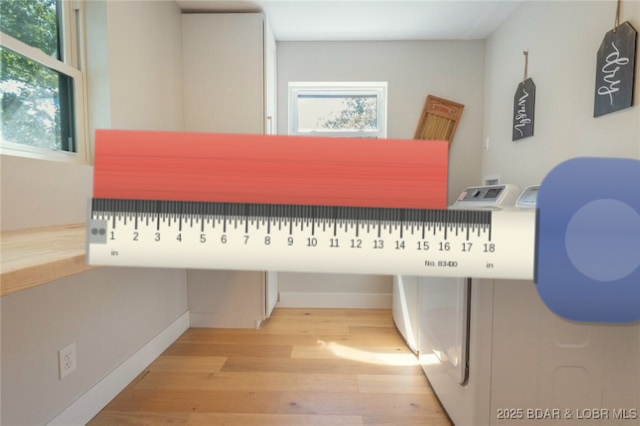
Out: in 16
